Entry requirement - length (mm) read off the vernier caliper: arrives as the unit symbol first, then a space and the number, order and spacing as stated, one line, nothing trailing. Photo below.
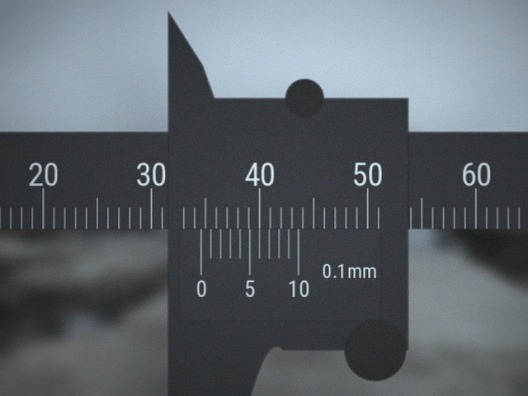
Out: mm 34.6
